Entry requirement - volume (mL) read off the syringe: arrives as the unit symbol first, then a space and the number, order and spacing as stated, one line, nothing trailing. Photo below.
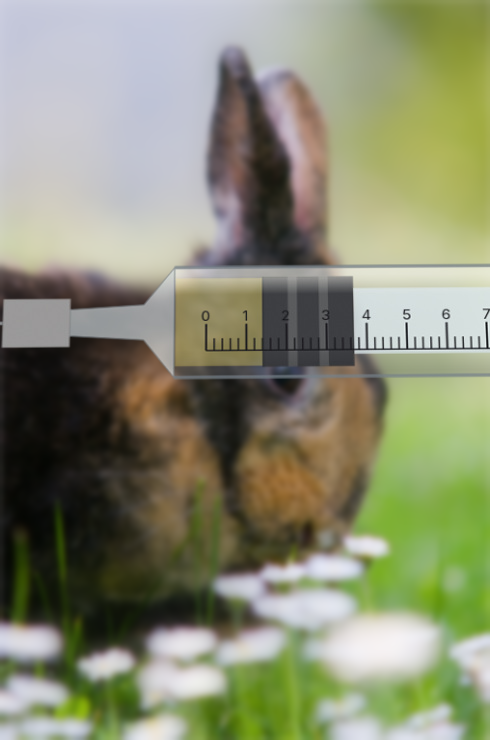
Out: mL 1.4
